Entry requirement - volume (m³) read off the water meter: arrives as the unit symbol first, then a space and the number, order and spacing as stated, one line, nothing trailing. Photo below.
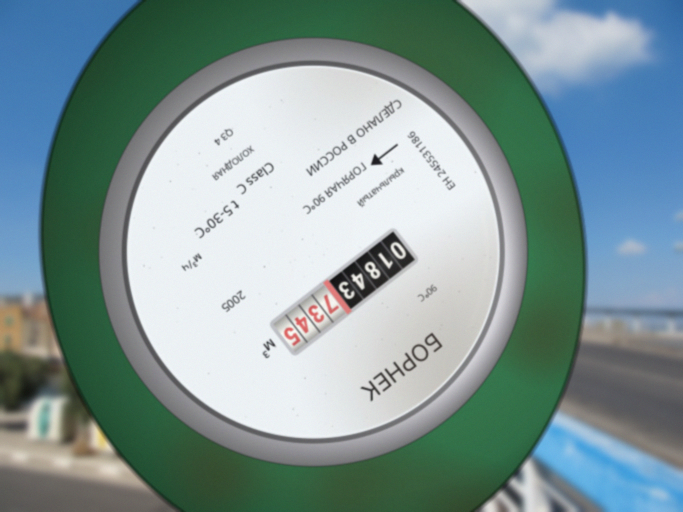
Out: m³ 1843.7345
